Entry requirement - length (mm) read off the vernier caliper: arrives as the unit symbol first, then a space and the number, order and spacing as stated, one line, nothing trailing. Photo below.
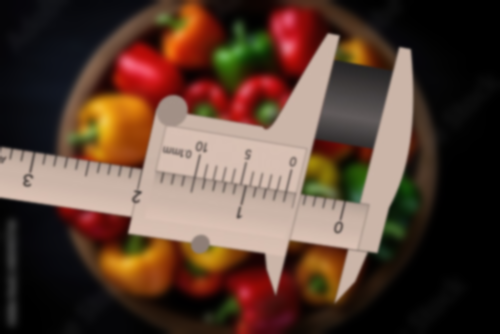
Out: mm 6.0
